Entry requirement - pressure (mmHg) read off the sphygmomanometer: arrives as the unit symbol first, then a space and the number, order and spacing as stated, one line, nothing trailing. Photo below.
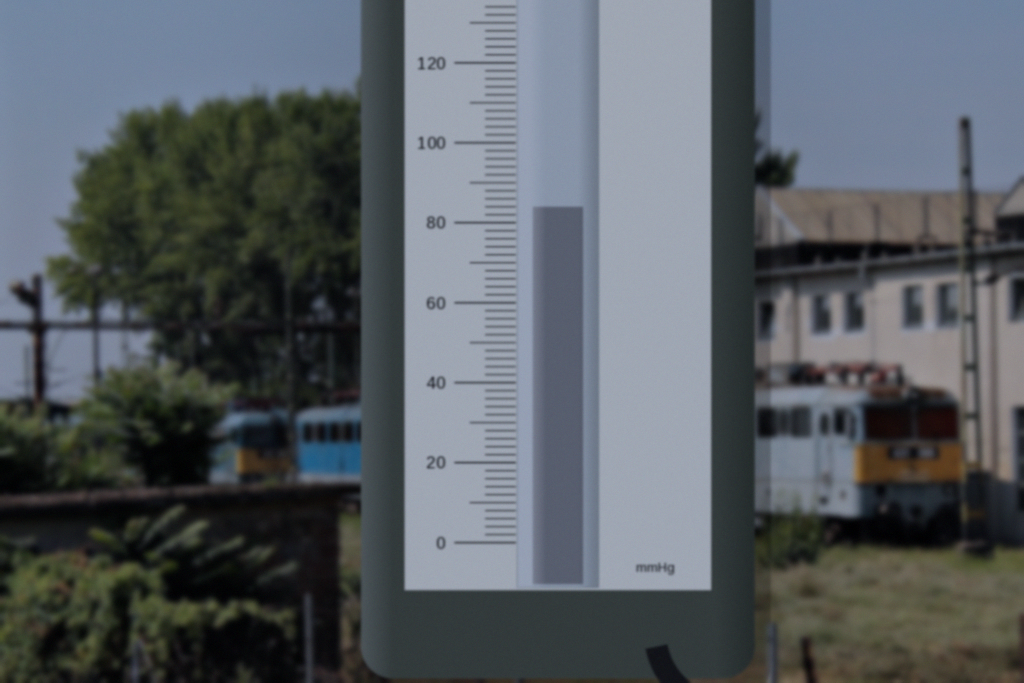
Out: mmHg 84
